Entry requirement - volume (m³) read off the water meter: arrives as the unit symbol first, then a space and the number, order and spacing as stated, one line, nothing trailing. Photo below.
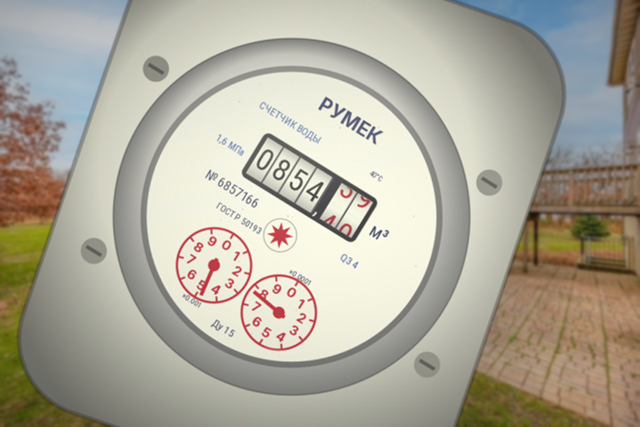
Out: m³ 854.3947
